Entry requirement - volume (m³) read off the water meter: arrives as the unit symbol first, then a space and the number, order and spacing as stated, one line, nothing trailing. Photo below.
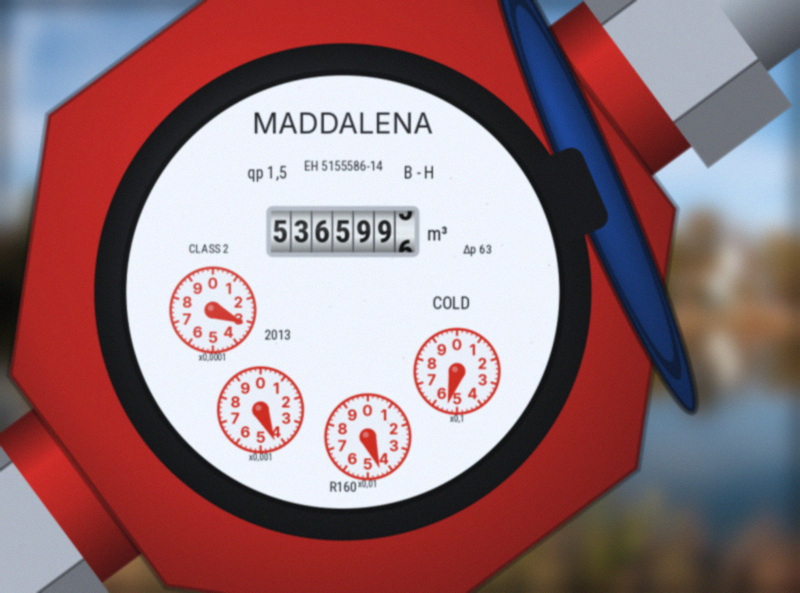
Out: m³ 5365995.5443
